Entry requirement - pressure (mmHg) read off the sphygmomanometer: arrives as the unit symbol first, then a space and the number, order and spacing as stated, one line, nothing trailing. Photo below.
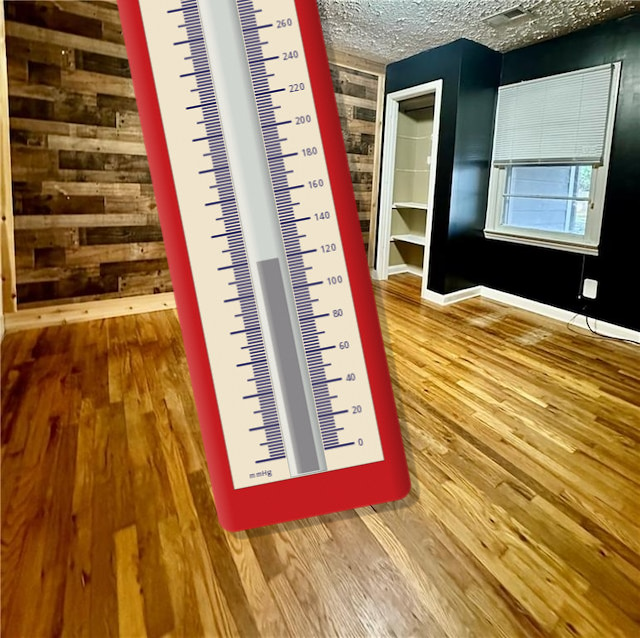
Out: mmHg 120
